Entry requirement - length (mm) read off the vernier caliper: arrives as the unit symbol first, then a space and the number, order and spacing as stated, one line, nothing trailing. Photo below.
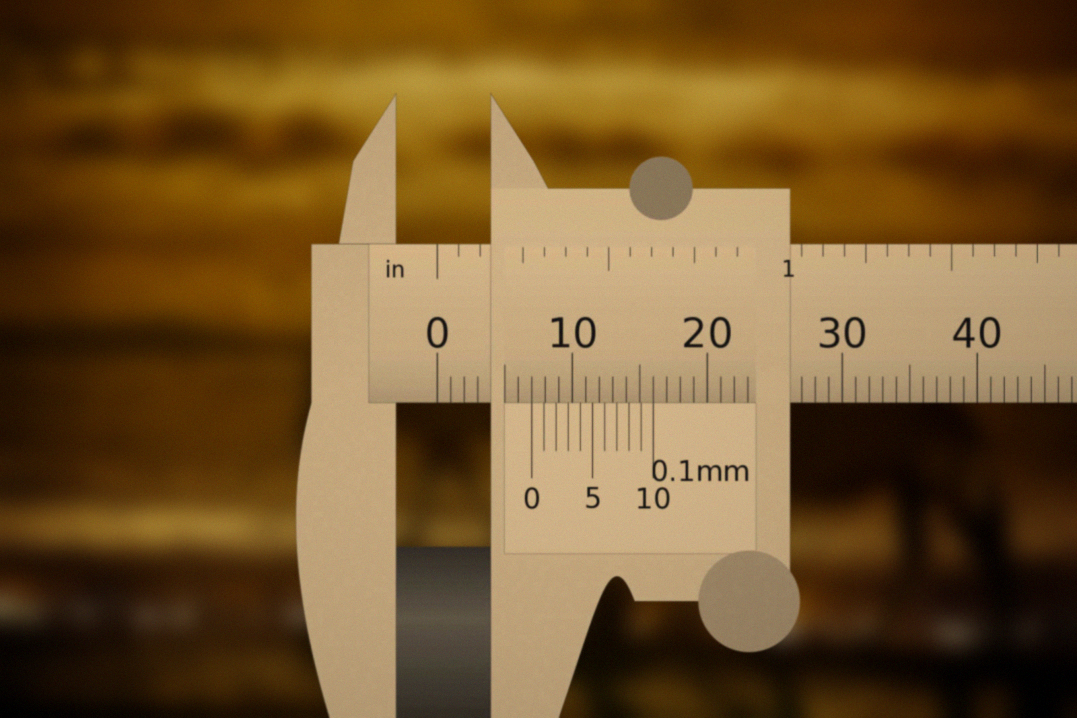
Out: mm 7.0
